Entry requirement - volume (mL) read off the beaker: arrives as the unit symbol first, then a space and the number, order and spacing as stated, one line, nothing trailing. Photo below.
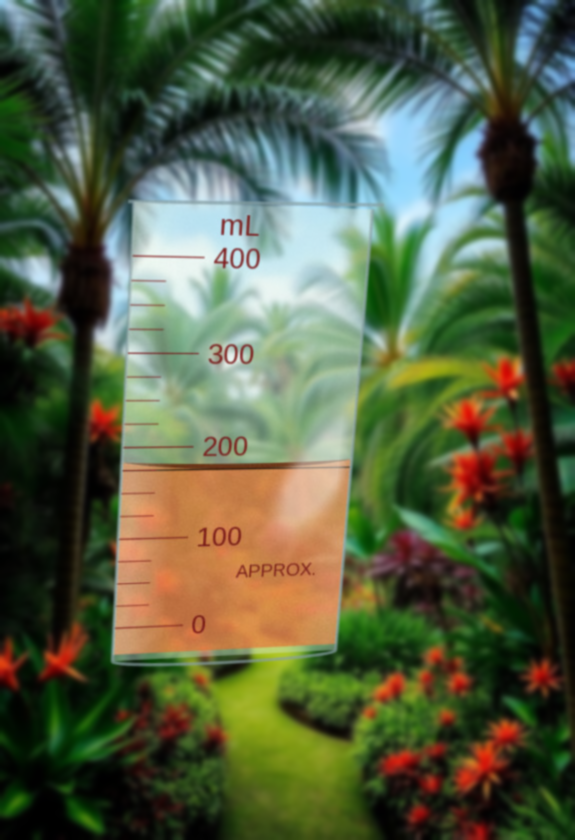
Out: mL 175
